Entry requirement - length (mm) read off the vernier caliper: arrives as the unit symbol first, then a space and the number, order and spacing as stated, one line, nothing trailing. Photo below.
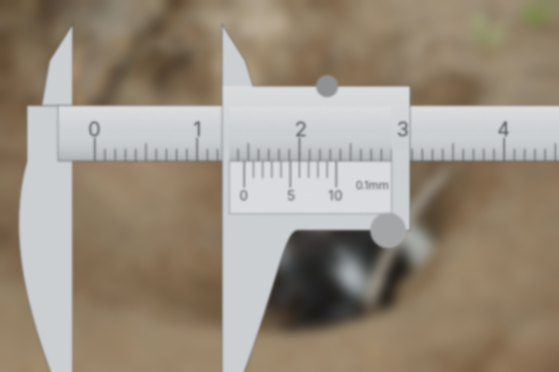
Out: mm 14.6
